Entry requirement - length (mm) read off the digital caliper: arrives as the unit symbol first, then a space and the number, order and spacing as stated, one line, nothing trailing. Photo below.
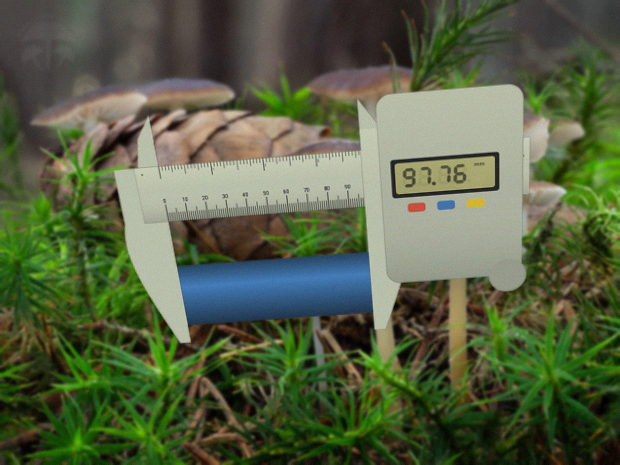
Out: mm 97.76
